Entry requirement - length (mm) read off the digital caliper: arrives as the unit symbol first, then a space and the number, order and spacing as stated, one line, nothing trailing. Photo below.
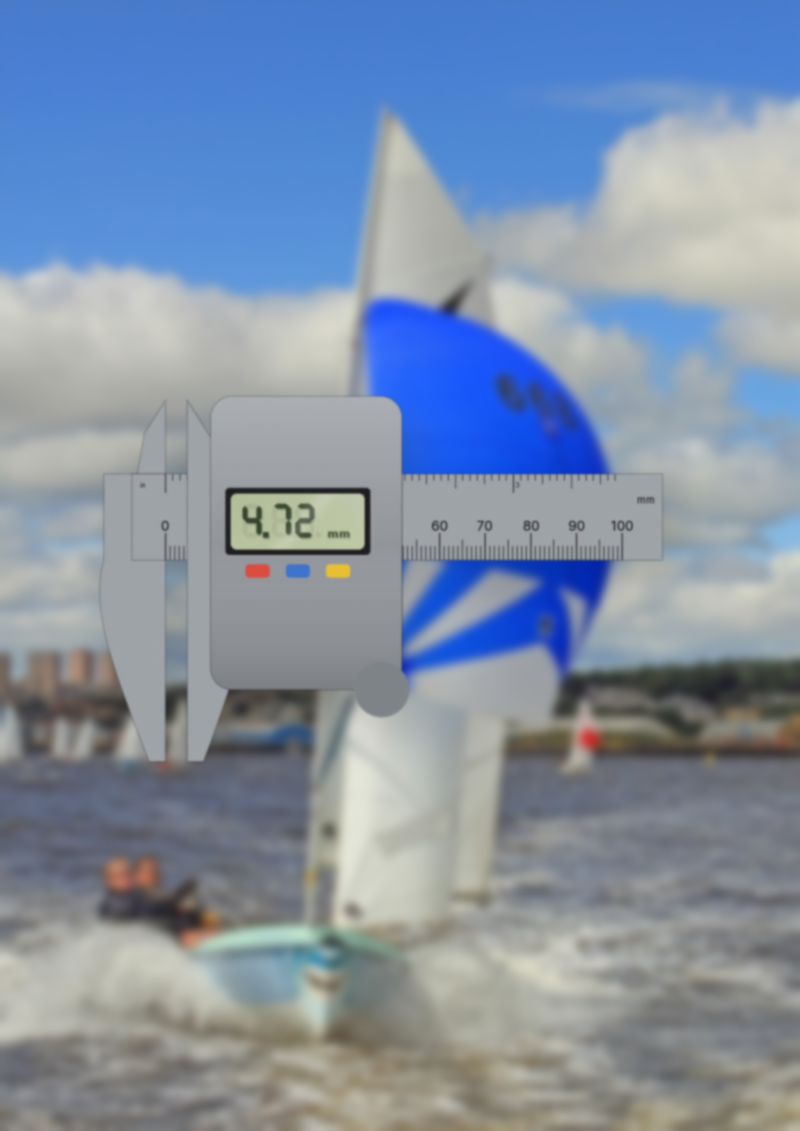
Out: mm 4.72
